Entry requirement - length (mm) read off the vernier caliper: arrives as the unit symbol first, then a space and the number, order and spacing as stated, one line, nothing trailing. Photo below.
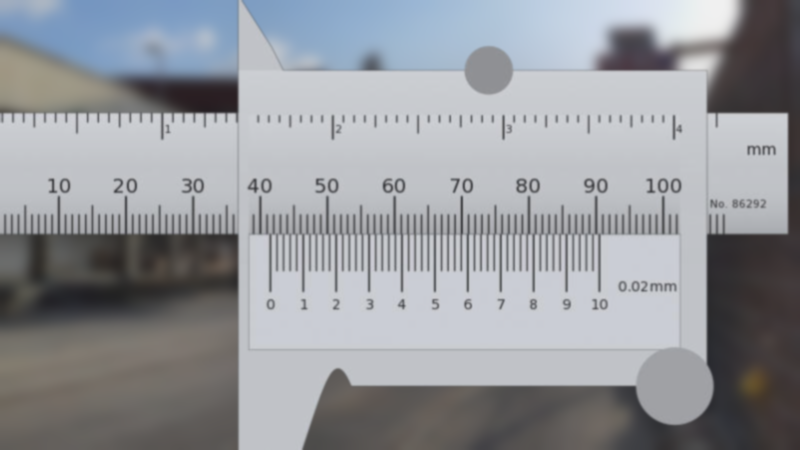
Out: mm 41.5
